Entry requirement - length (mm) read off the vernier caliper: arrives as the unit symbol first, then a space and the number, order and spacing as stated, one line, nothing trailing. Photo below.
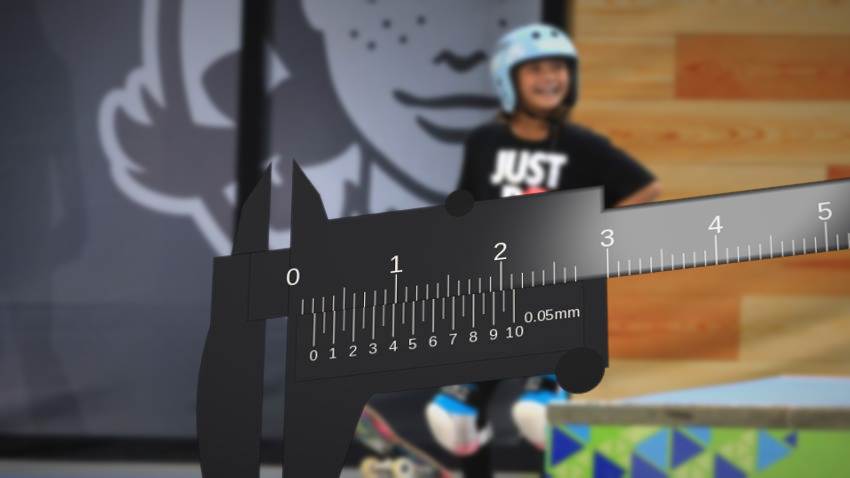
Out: mm 2.2
